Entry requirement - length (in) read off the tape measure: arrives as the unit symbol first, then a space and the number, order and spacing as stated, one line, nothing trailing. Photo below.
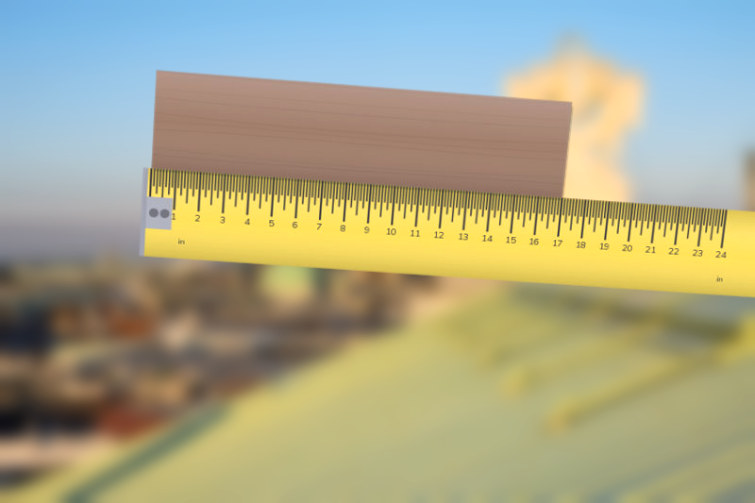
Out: in 17
